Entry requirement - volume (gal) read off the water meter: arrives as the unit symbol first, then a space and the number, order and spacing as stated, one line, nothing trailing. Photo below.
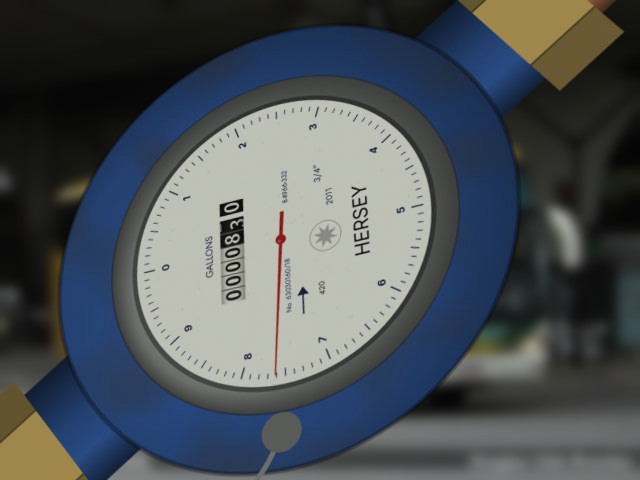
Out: gal 827.6
